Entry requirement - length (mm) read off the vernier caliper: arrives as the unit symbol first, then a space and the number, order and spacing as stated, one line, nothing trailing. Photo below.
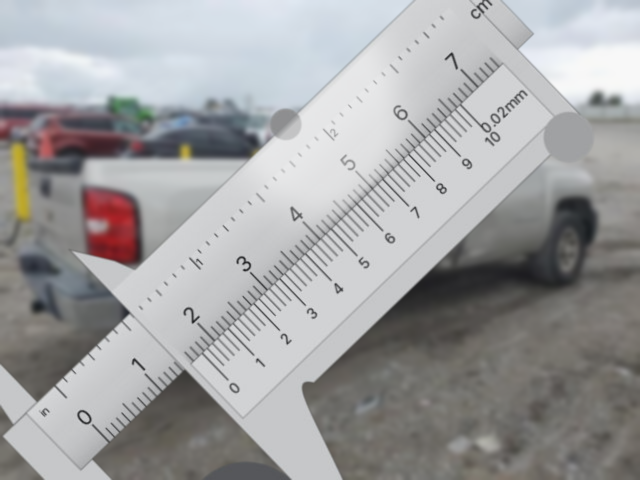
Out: mm 17.6
